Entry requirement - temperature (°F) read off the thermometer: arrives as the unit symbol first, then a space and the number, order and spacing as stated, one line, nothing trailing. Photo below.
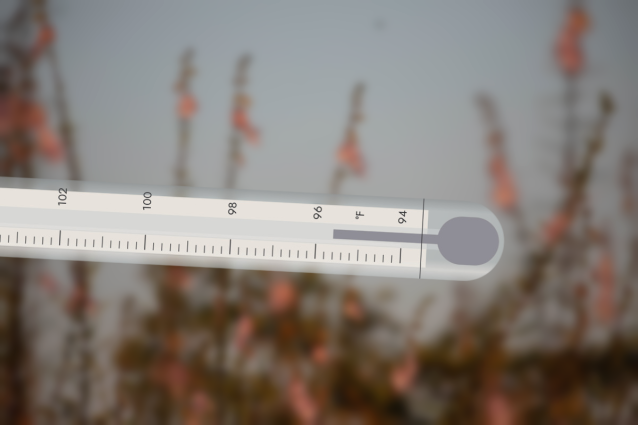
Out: °F 95.6
